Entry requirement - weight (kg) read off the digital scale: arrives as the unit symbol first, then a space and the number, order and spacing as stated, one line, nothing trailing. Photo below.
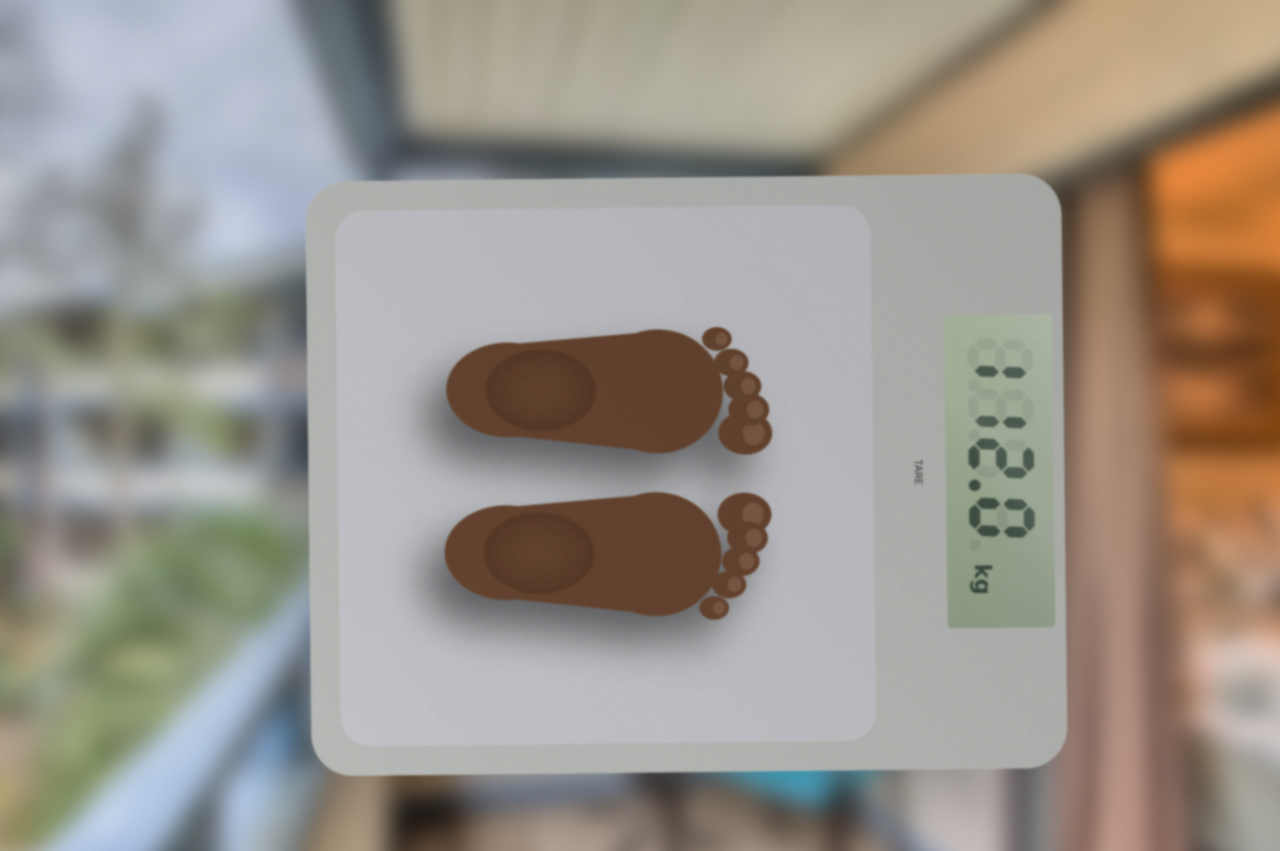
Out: kg 112.0
